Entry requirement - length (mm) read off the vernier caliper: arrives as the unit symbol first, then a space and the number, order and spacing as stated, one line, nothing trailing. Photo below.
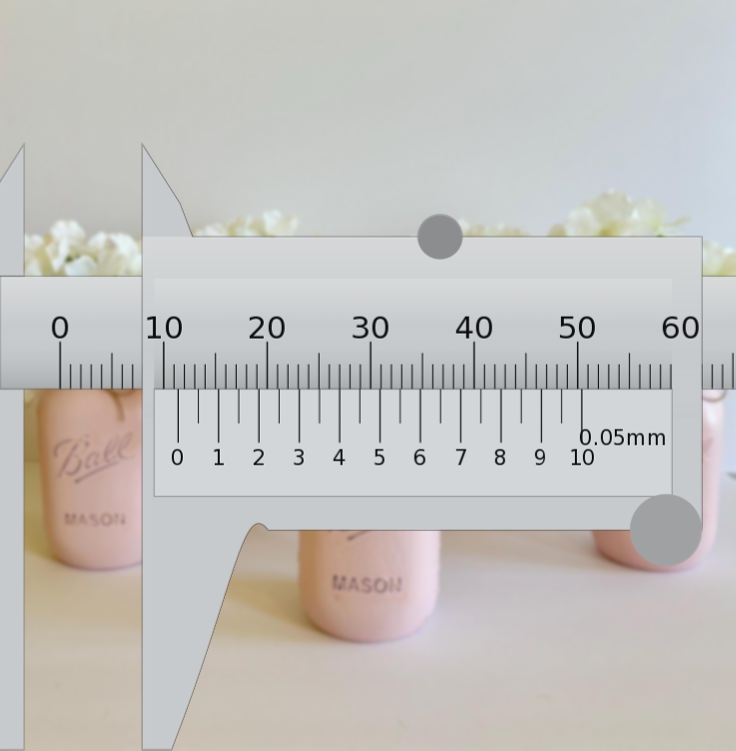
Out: mm 11.4
